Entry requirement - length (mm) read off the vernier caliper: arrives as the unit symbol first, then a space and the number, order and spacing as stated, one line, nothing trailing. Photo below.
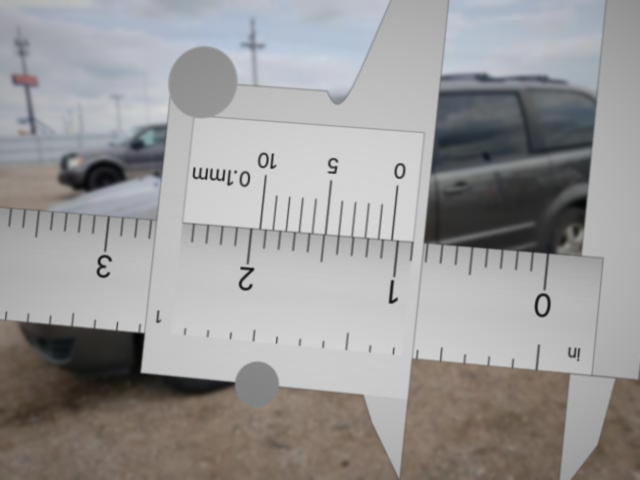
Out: mm 10.4
